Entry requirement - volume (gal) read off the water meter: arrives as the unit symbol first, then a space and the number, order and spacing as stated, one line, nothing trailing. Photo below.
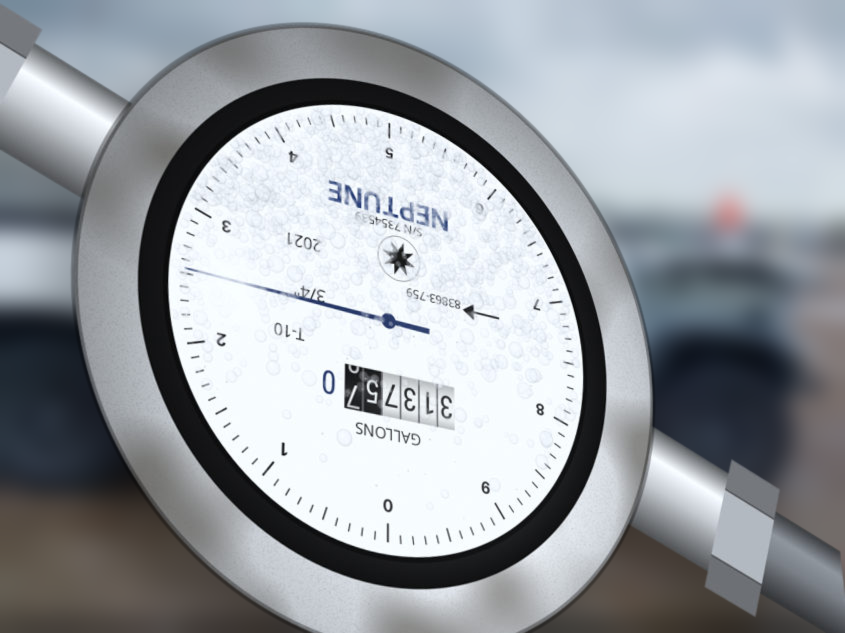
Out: gal 3137572.5
